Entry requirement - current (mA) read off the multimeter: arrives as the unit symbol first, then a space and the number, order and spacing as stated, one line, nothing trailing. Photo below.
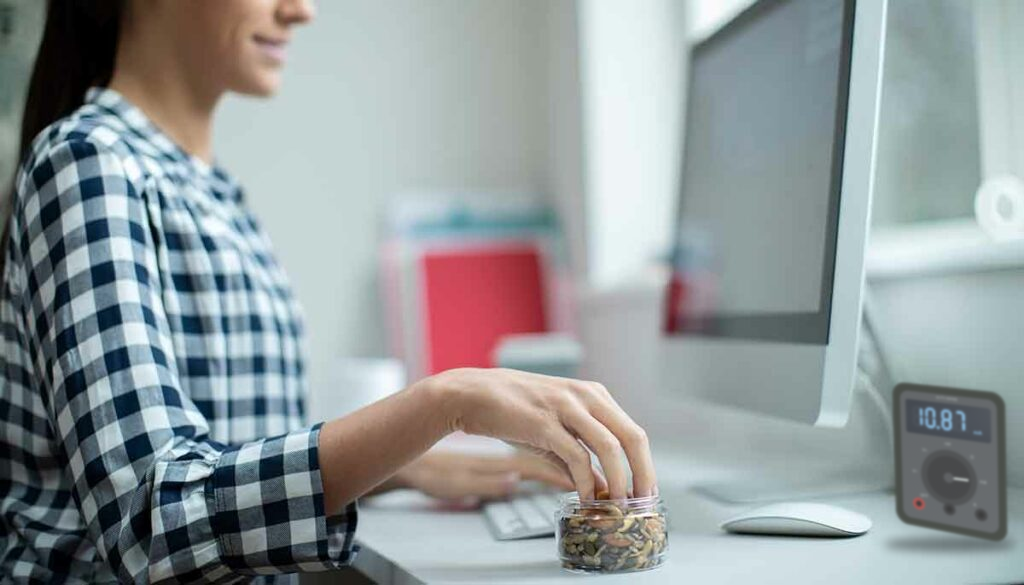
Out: mA 10.87
